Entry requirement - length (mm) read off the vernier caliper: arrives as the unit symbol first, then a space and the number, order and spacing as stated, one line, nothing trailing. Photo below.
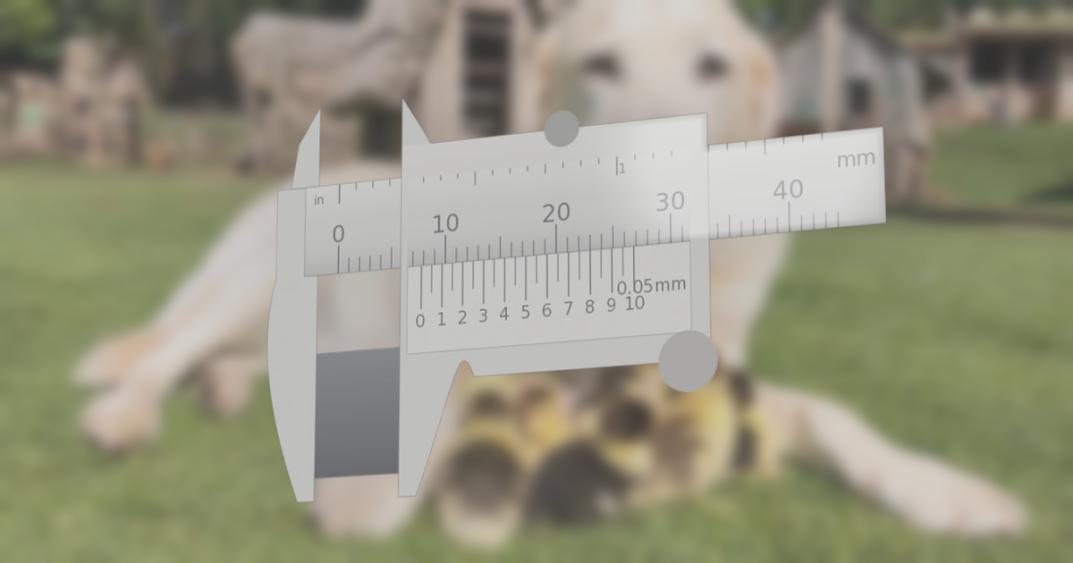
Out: mm 7.8
